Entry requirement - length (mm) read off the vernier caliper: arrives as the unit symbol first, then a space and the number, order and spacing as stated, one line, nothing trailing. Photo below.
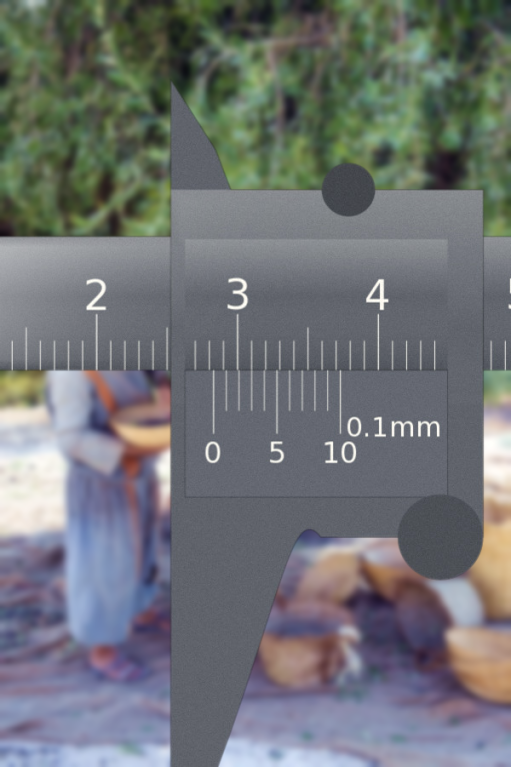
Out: mm 28.3
